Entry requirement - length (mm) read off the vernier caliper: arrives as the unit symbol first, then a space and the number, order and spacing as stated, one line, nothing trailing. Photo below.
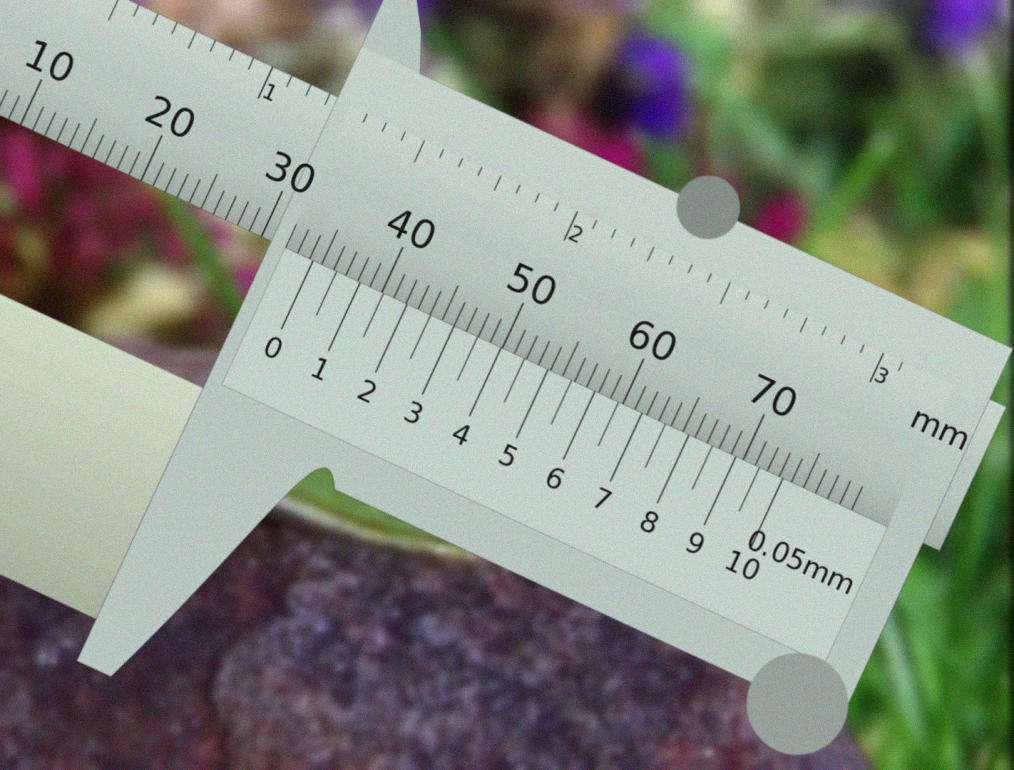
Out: mm 34.3
